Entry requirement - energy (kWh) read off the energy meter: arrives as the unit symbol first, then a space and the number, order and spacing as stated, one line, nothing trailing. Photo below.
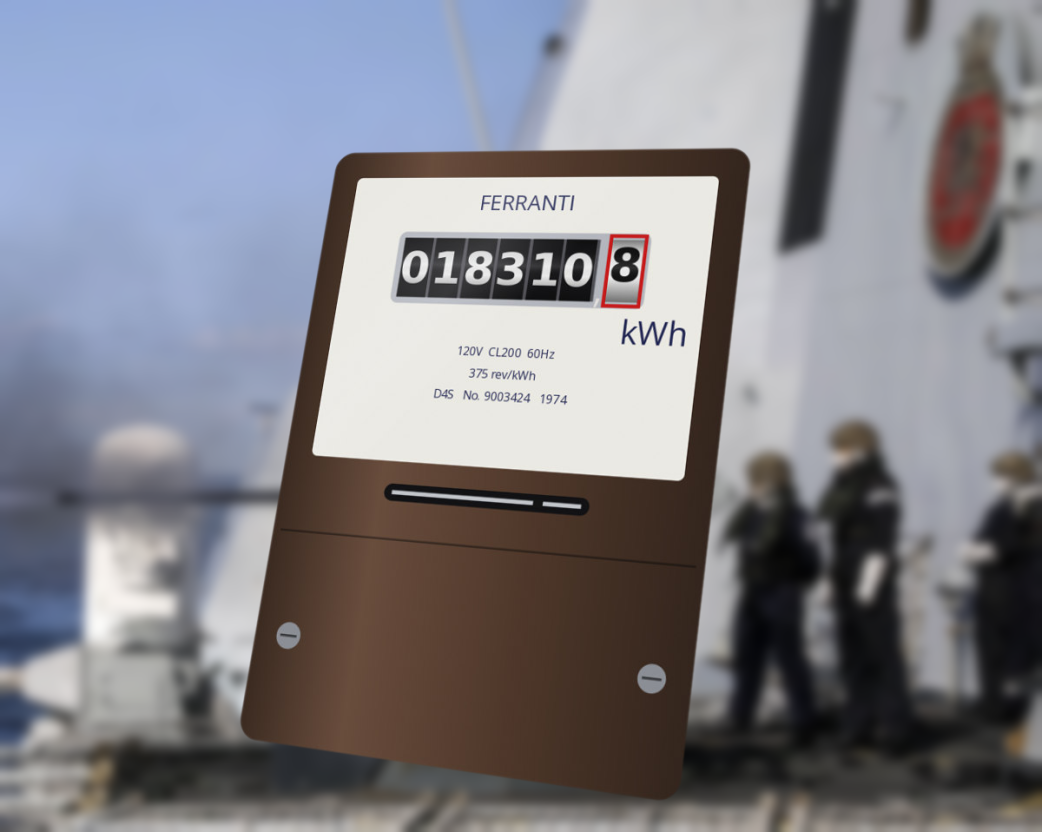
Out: kWh 18310.8
